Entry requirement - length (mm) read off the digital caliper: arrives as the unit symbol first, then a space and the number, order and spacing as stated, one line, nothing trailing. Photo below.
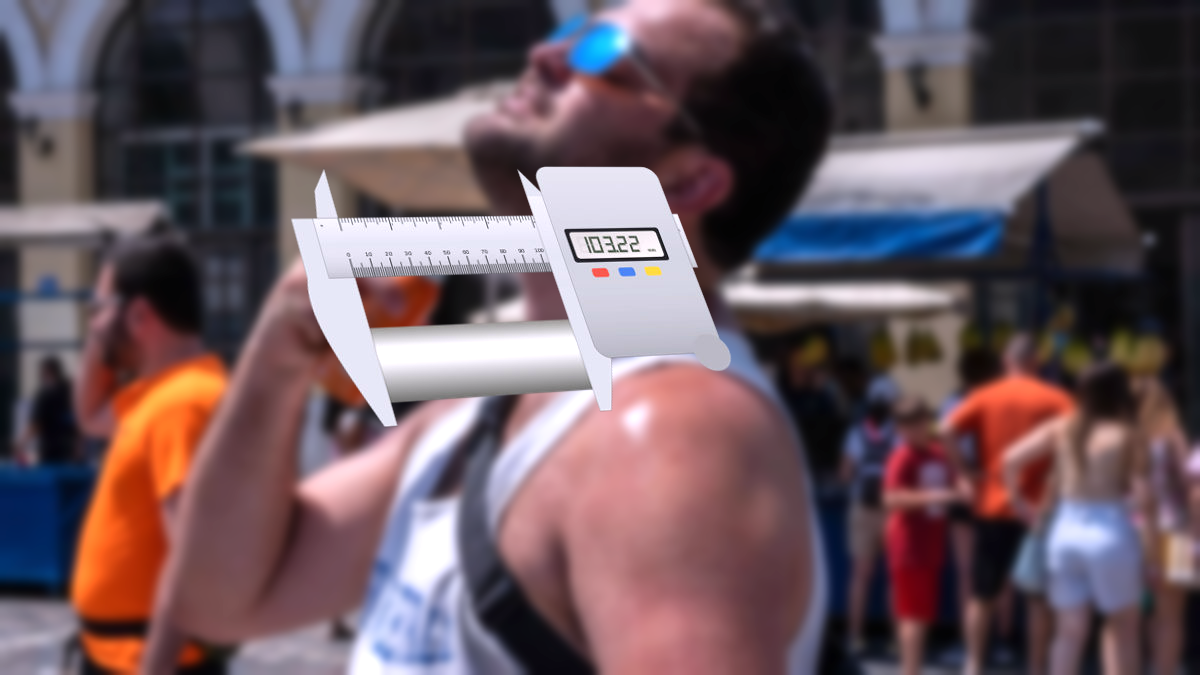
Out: mm 103.22
